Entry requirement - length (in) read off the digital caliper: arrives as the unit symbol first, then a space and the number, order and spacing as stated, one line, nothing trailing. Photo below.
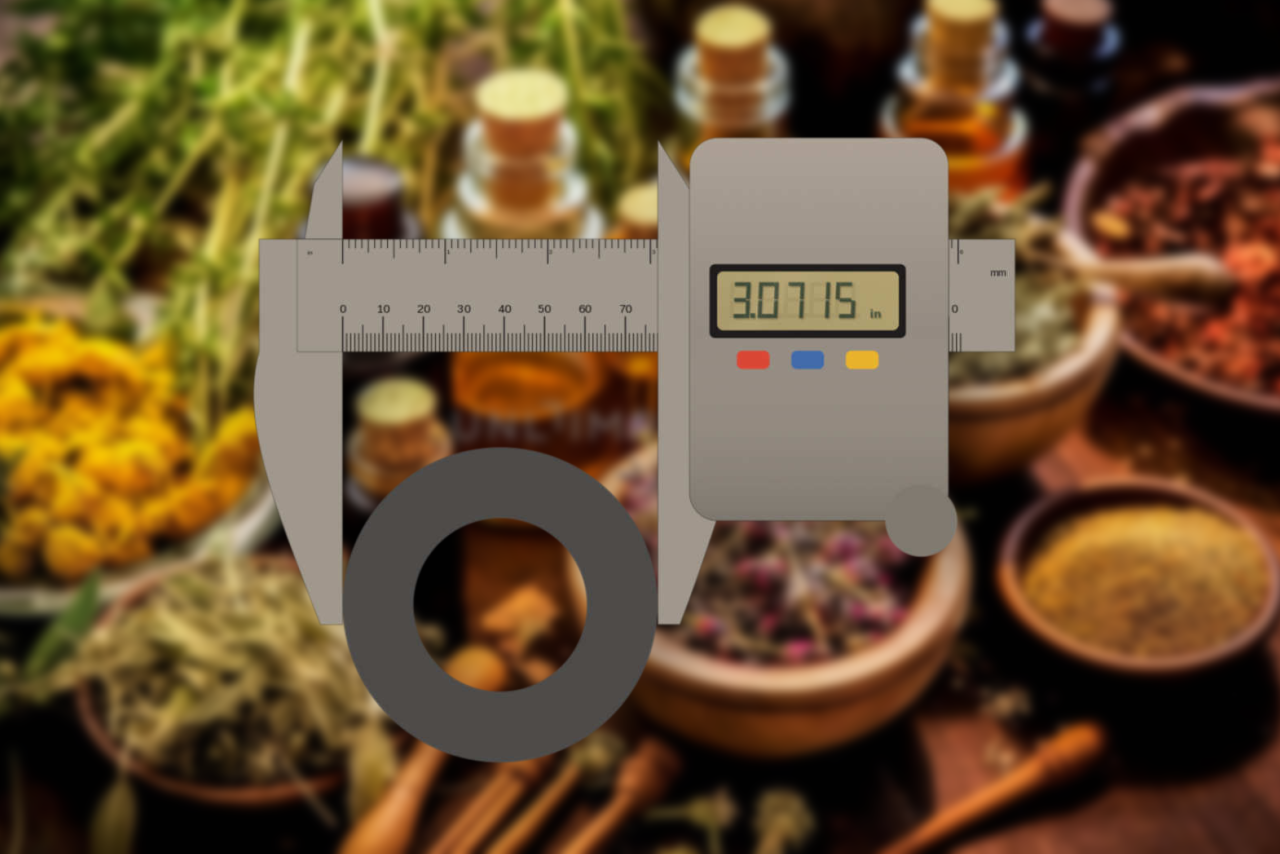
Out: in 3.0715
